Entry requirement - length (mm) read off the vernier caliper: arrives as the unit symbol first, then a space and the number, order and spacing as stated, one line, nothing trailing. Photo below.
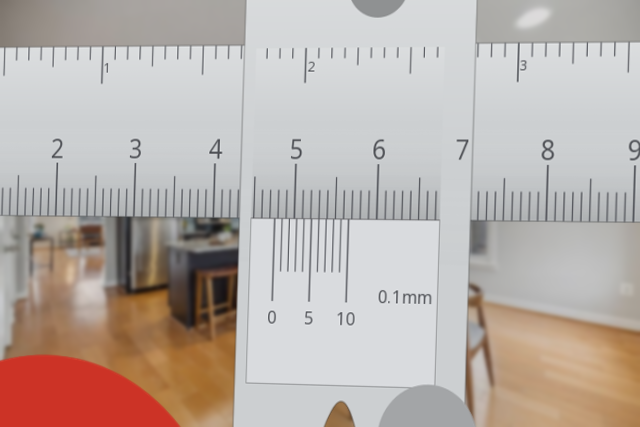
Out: mm 47.6
